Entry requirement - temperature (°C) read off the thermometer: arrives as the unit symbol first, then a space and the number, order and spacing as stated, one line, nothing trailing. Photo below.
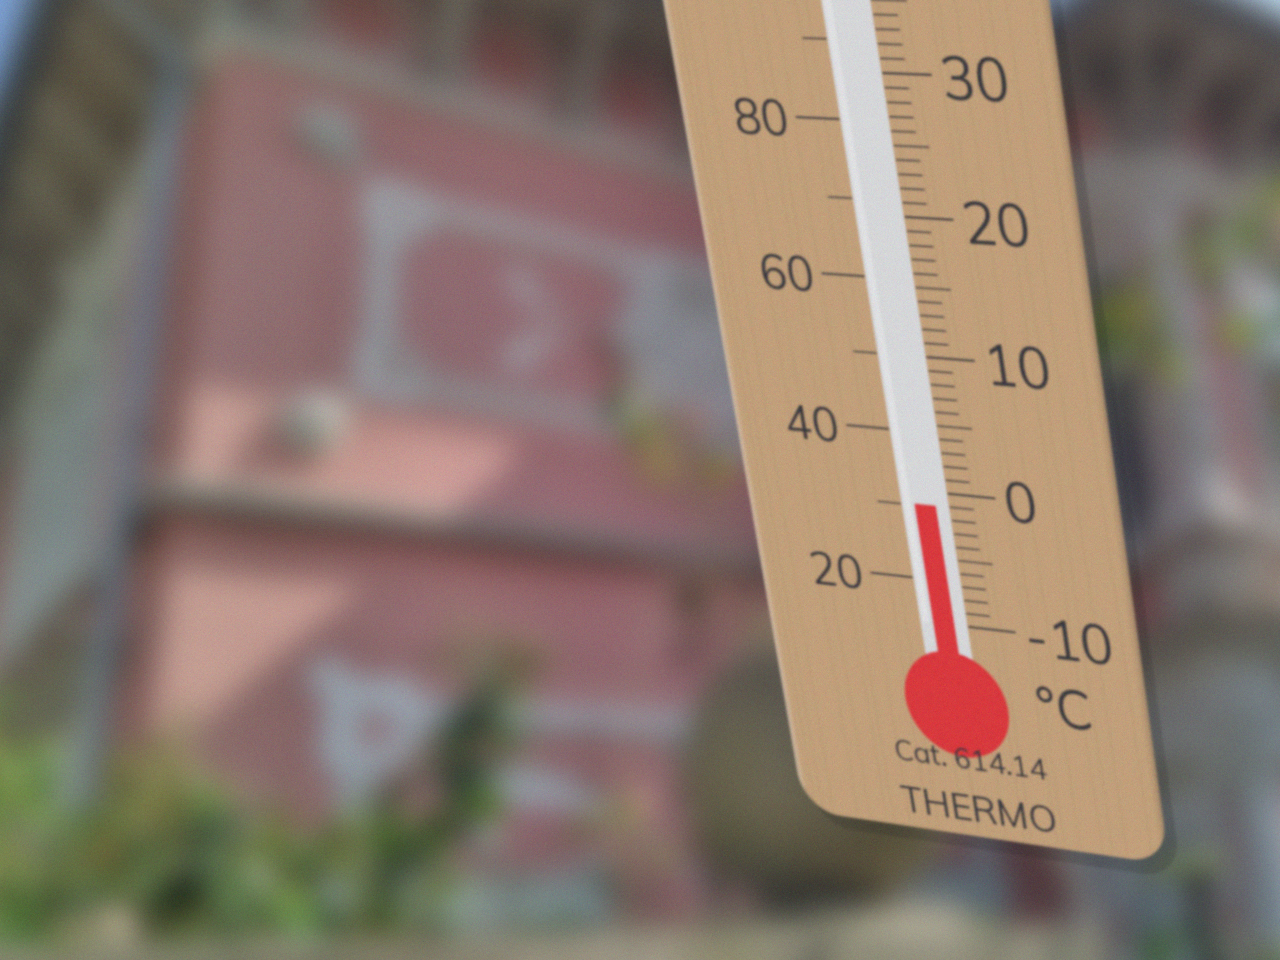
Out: °C -1
